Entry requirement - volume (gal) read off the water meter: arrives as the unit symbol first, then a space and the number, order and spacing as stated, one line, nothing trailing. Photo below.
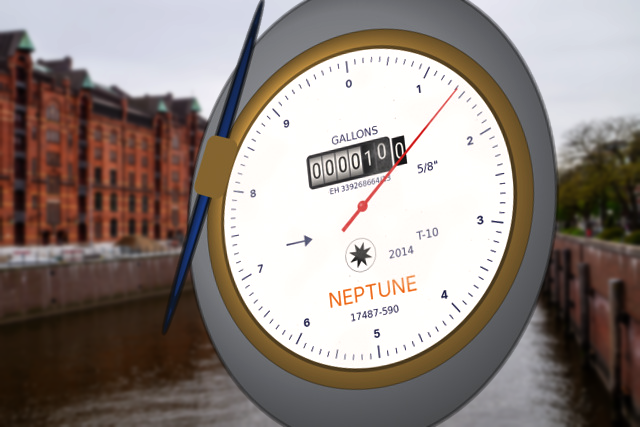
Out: gal 101.4
